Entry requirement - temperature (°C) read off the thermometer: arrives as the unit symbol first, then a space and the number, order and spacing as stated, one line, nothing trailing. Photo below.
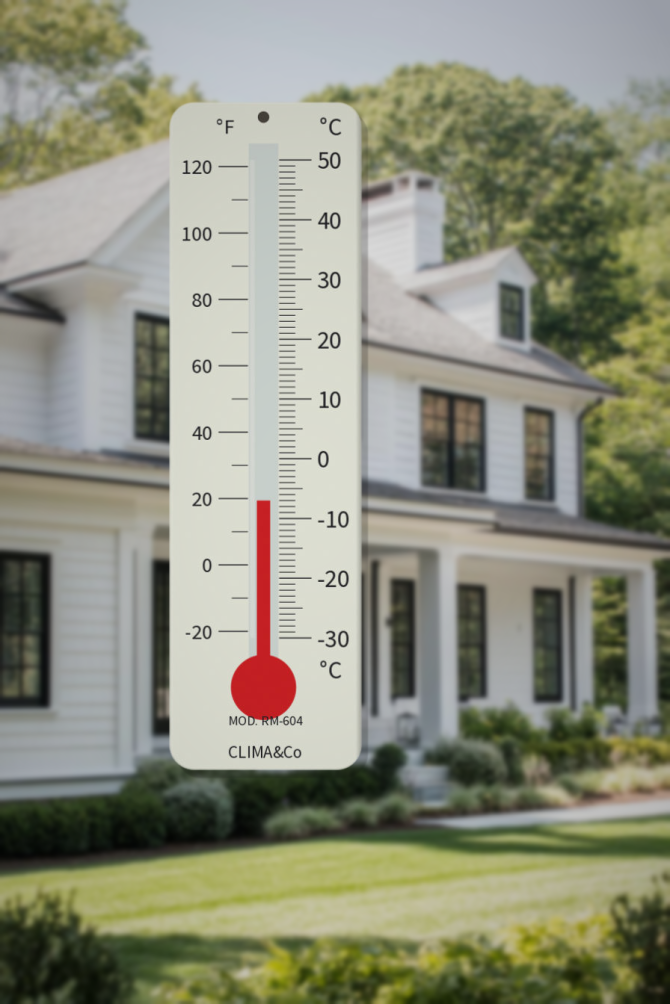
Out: °C -7
